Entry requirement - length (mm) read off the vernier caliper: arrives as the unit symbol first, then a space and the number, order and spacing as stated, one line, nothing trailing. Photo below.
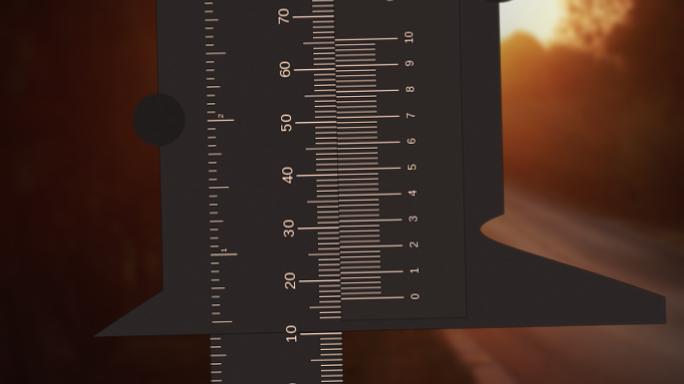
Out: mm 16.5
